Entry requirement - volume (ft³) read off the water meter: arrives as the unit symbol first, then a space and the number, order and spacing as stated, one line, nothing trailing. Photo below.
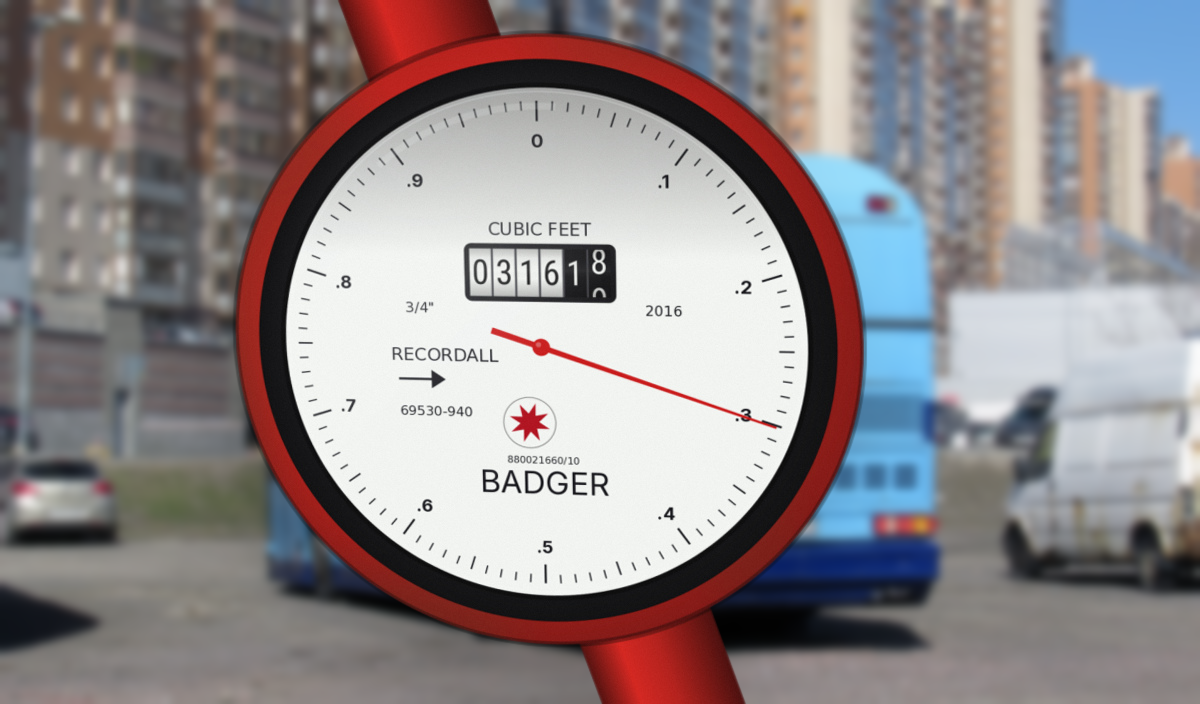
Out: ft³ 31618.30
